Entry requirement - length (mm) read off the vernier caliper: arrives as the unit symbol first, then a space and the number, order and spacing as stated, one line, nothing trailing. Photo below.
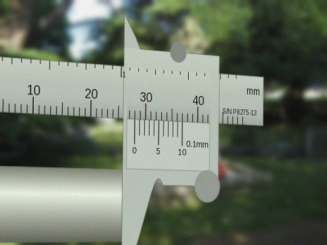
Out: mm 28.0
